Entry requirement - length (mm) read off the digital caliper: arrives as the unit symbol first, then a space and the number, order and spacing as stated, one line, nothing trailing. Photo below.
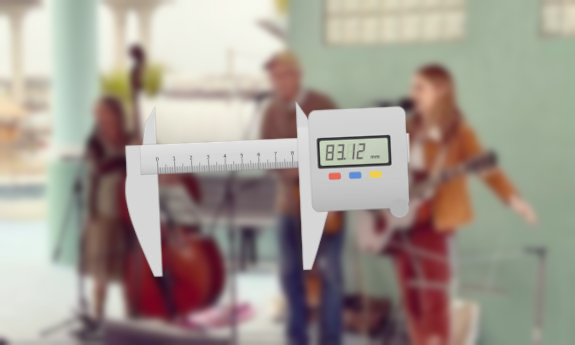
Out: mm 83.12
